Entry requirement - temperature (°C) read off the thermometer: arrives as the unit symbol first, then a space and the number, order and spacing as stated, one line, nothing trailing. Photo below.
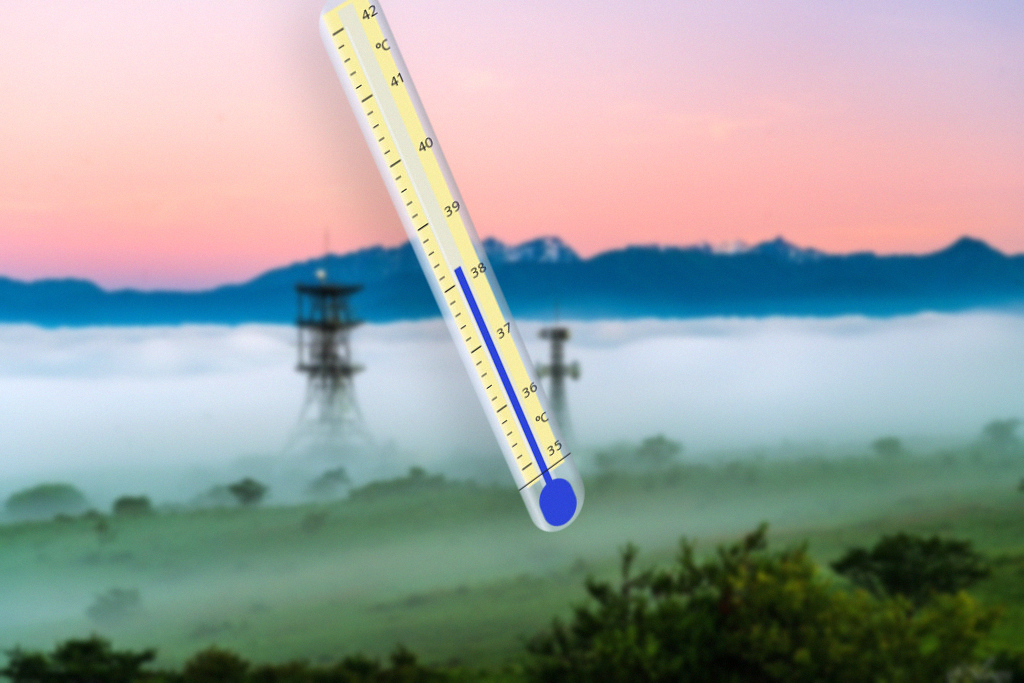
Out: °C 38.2
